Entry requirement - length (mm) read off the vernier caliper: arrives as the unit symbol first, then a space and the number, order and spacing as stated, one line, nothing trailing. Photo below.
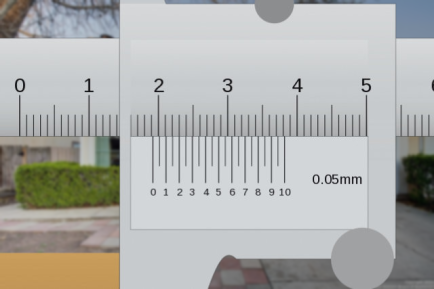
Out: mm 19.2
